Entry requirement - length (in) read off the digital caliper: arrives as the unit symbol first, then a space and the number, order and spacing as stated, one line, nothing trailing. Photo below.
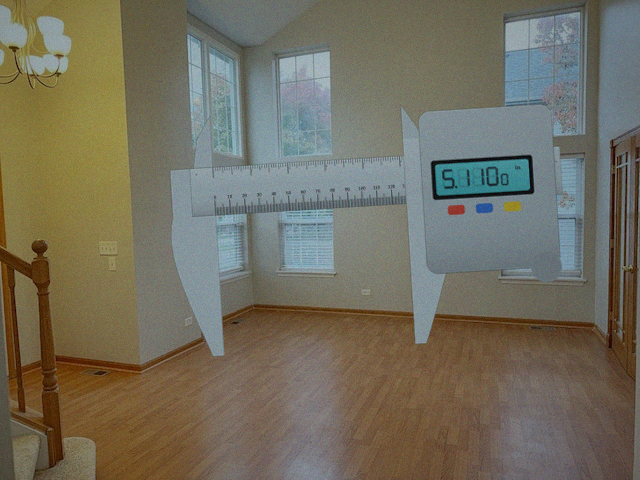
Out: in 5.1100
